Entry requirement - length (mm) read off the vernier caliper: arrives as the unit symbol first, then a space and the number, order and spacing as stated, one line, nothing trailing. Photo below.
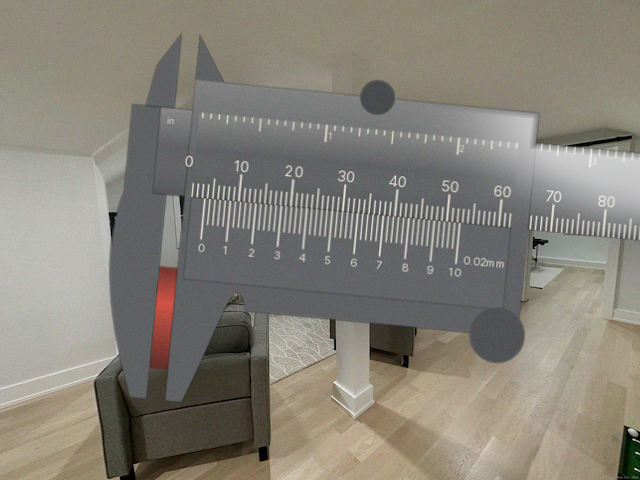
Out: mm 3.5
